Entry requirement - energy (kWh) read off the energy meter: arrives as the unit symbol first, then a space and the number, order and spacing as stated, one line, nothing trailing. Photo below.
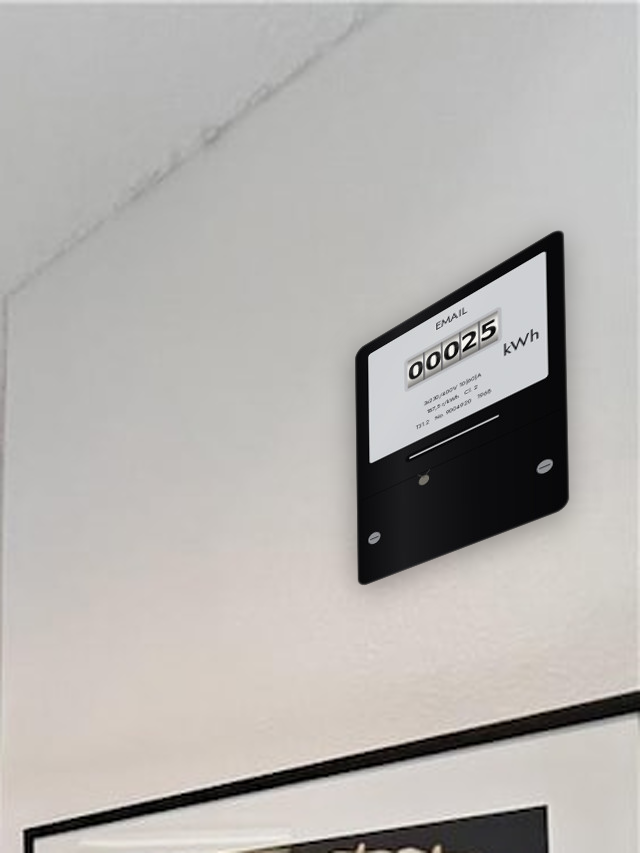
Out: kWh 25
